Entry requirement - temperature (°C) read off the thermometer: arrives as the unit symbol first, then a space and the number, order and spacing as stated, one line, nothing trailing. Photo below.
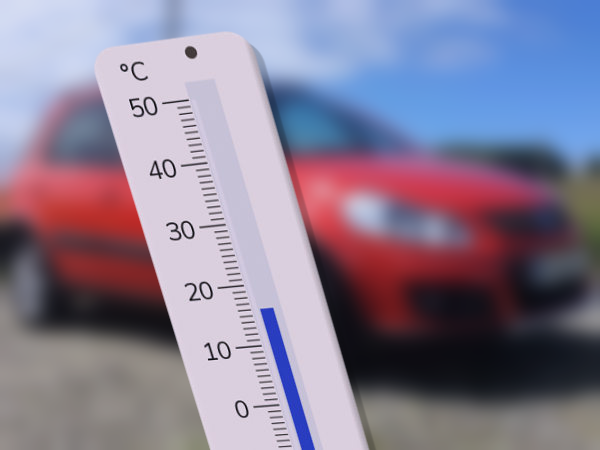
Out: °C 16
